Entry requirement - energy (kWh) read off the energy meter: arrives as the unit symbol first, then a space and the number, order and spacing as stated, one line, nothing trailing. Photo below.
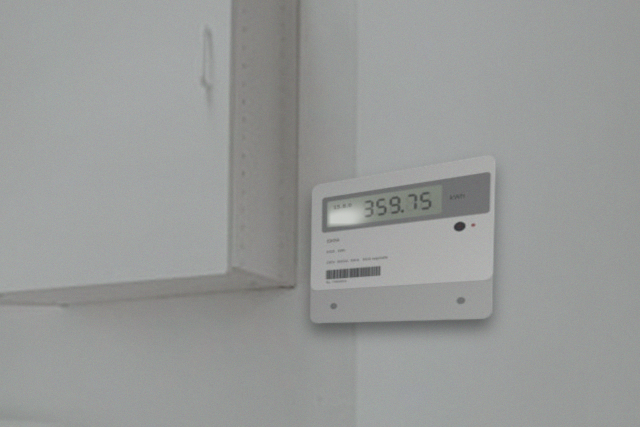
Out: kWh 359.75
